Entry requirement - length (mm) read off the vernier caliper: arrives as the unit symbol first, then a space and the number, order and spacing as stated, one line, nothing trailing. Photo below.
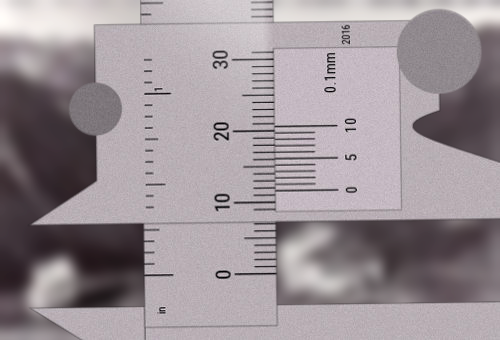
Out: mm 11.6
